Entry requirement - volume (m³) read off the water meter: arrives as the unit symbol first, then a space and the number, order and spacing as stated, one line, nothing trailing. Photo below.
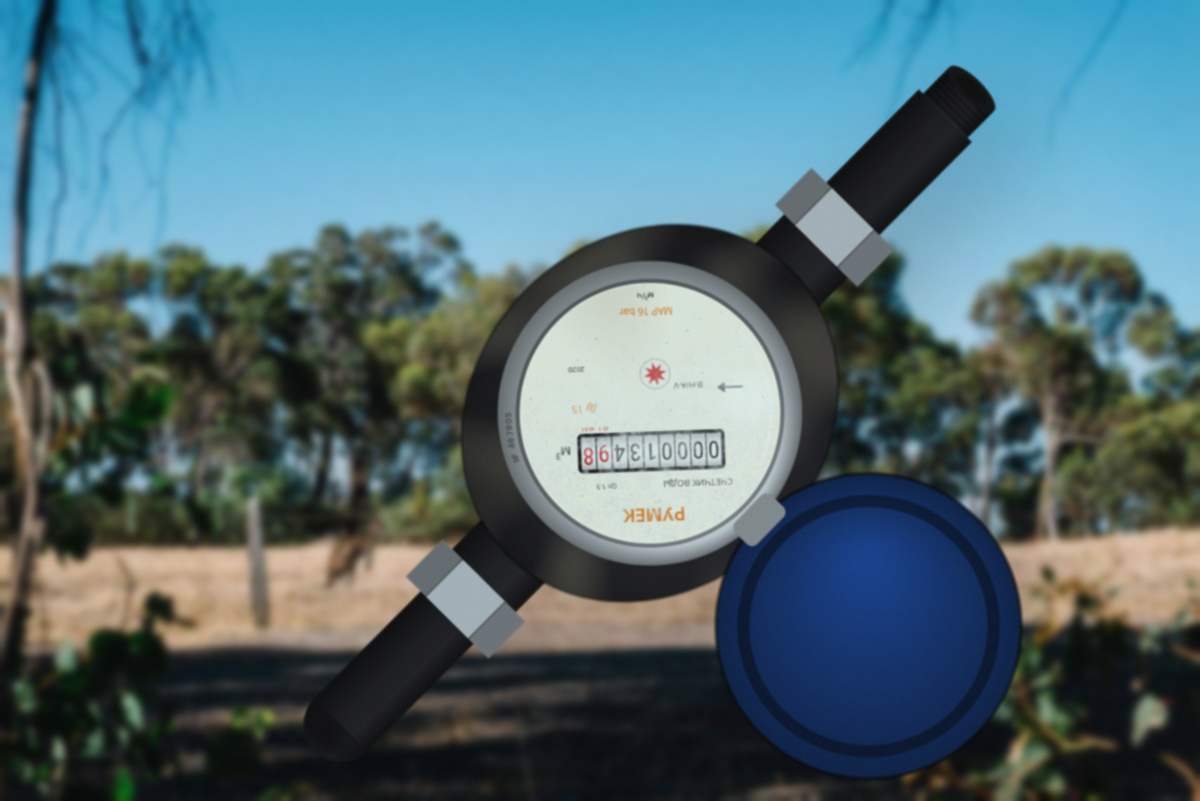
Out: m³ 134.98
